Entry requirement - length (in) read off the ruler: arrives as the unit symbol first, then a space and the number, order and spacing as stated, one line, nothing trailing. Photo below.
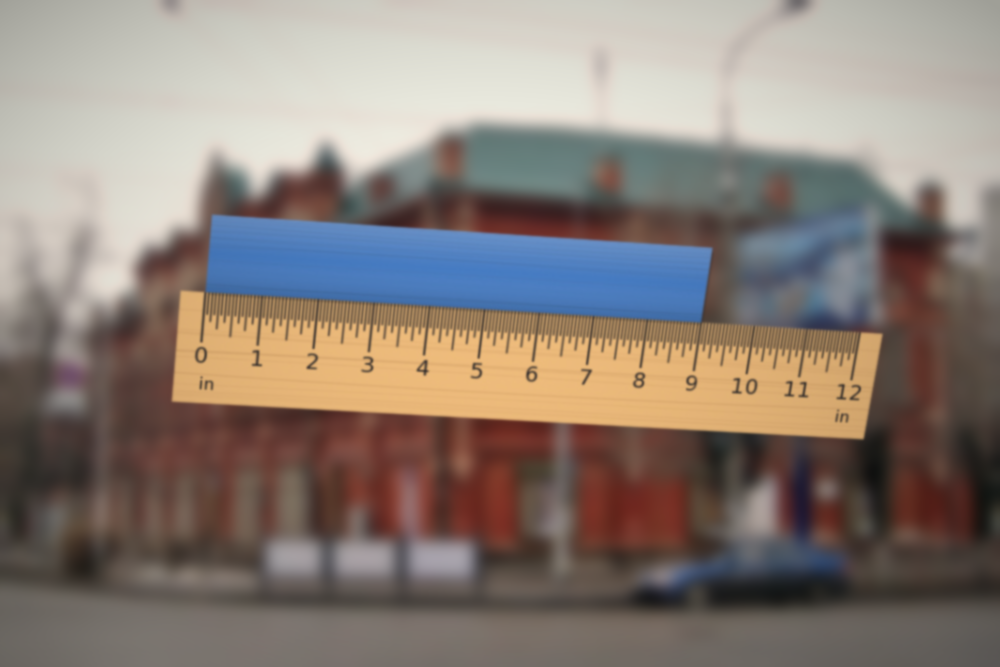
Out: in 9
